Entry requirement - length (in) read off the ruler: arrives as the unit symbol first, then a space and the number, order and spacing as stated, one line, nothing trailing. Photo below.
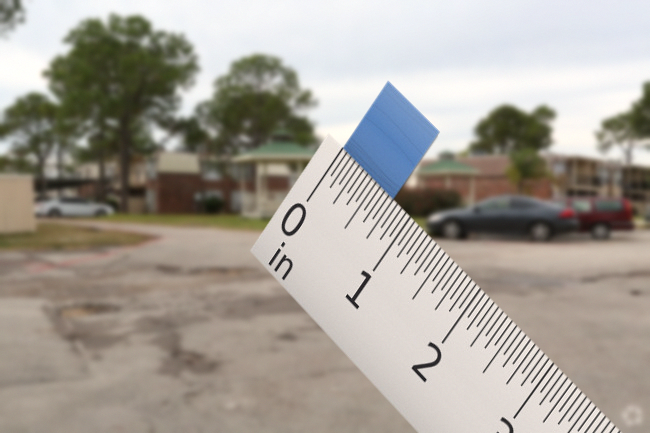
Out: in 0.75
